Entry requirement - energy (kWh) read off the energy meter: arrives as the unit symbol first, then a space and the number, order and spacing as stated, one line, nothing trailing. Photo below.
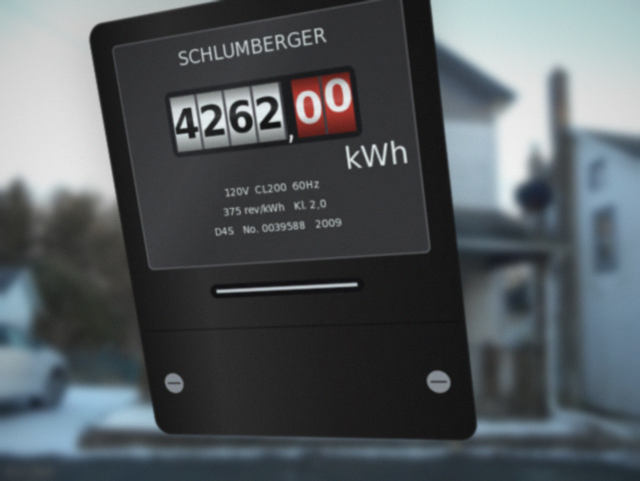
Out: kWh 4262.00
